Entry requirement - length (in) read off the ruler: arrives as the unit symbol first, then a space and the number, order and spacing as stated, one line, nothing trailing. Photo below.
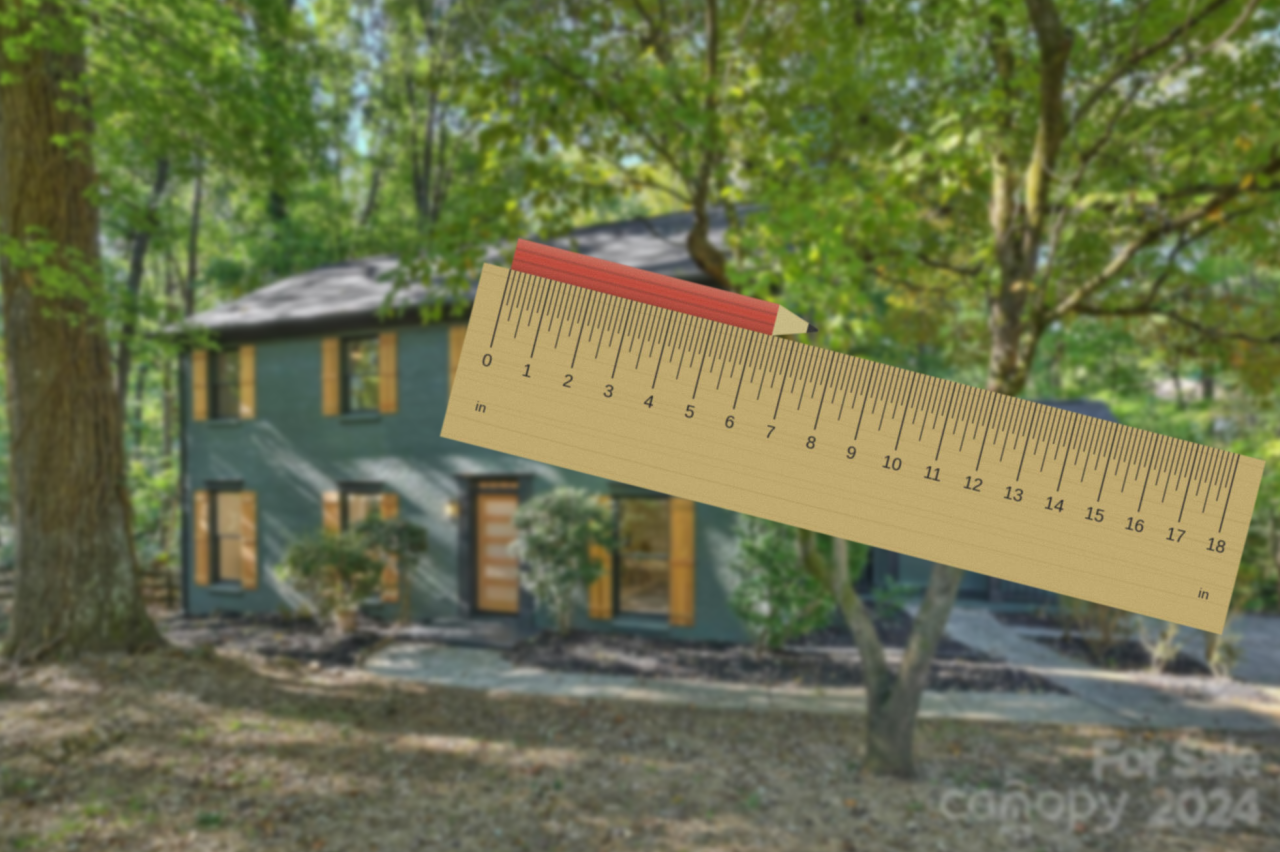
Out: in 7.5
